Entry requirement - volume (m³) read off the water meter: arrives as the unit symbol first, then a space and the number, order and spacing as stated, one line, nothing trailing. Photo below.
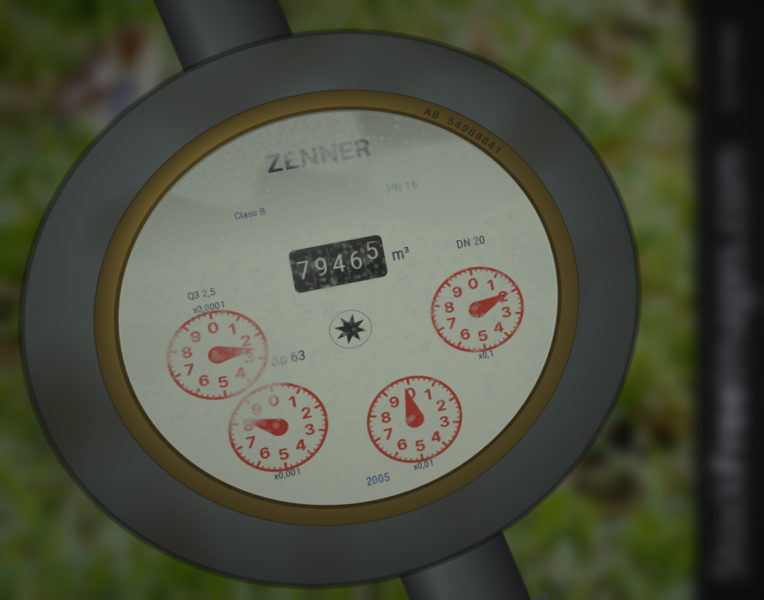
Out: m³ 79465.1982
